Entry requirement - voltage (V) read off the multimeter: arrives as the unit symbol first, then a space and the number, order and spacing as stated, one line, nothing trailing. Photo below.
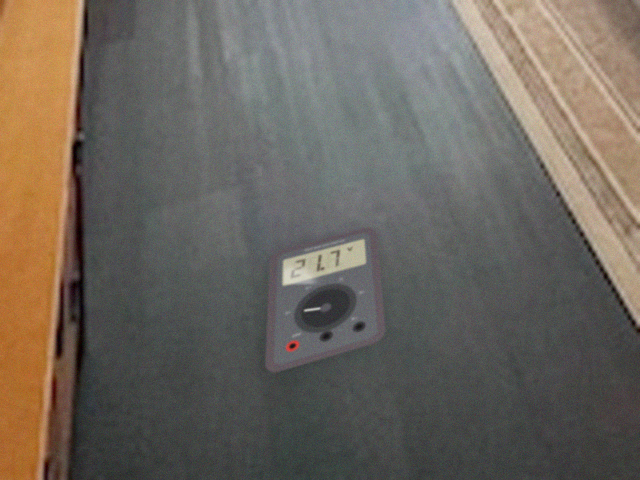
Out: V 21.7
